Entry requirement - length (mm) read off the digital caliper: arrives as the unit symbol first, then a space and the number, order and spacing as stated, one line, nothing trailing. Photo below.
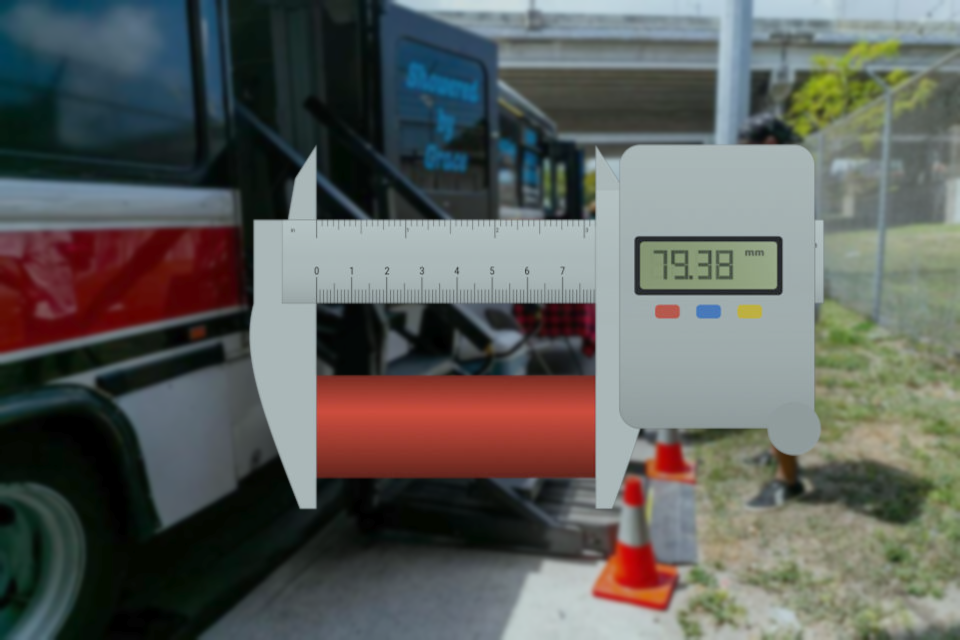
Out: mm 79.38
